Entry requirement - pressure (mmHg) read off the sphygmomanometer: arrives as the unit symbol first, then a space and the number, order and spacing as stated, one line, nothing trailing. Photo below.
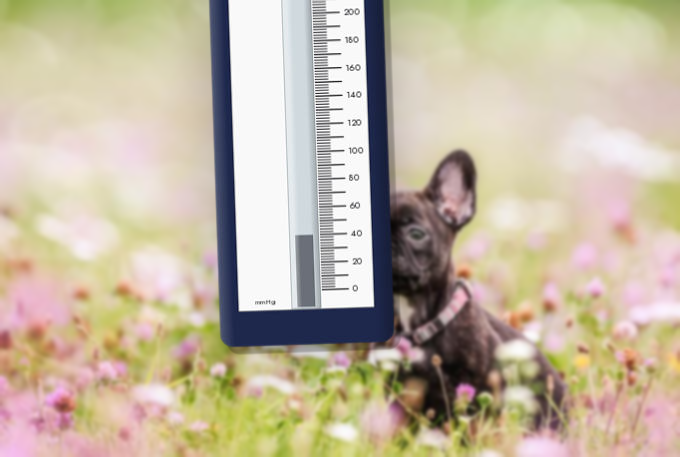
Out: mmHg 40
